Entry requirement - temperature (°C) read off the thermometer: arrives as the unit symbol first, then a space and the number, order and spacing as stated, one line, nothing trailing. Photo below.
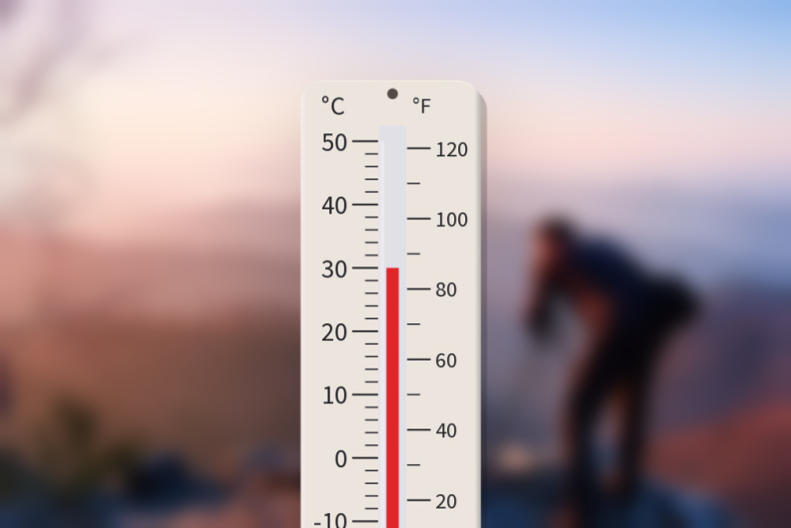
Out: °C 30
